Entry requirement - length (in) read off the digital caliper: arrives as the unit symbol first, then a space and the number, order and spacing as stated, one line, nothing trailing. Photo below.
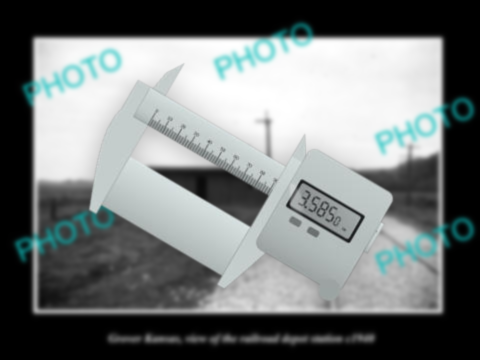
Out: in 3.5850
